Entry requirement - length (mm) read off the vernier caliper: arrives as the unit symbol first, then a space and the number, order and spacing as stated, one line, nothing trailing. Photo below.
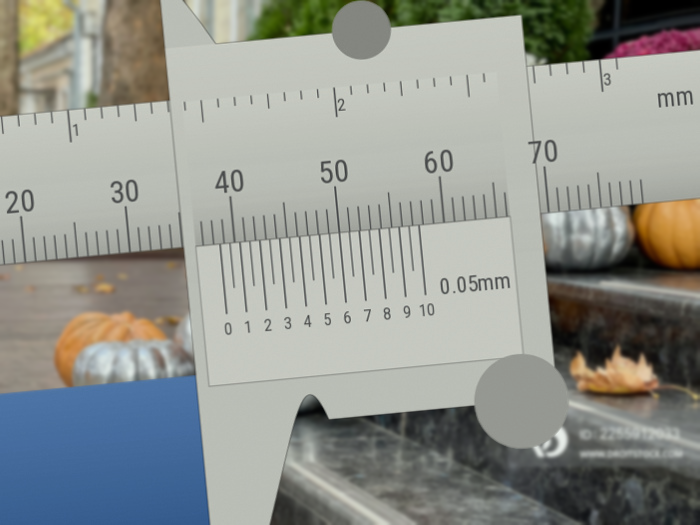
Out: mm 38.6
